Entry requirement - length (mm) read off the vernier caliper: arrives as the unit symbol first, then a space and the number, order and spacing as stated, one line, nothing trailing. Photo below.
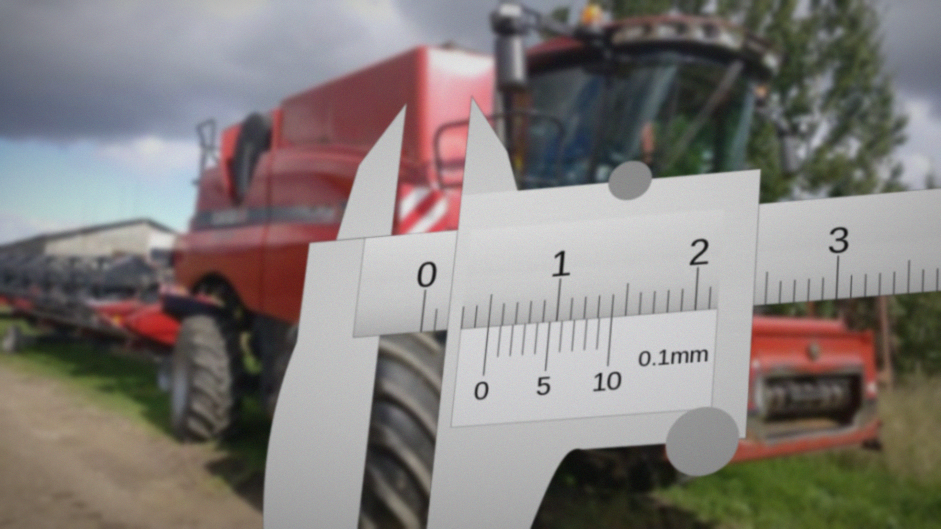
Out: mm 5.0
